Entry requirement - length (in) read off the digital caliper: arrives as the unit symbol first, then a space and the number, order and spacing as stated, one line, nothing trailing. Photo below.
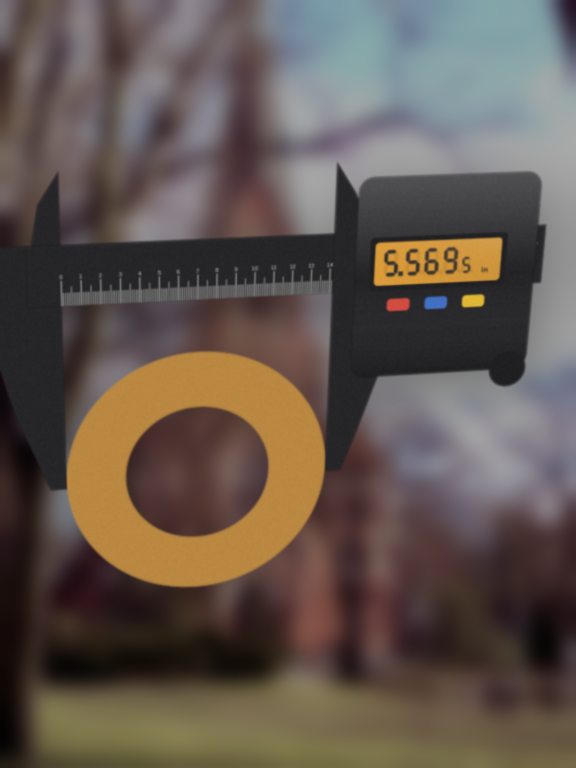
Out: in 5.5695
